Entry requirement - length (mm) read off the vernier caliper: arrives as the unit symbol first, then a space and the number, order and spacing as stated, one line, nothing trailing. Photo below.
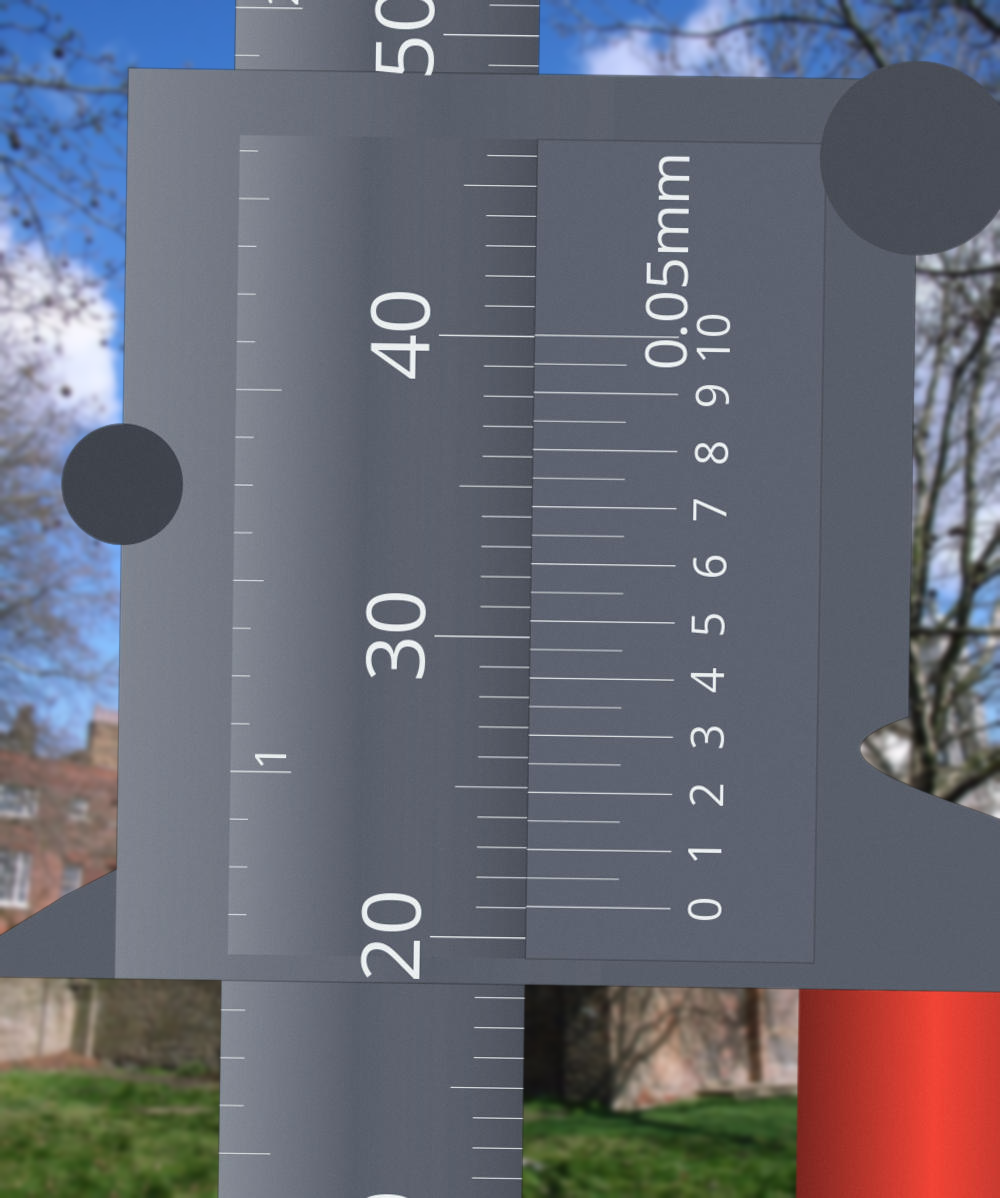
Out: mm 21.05
